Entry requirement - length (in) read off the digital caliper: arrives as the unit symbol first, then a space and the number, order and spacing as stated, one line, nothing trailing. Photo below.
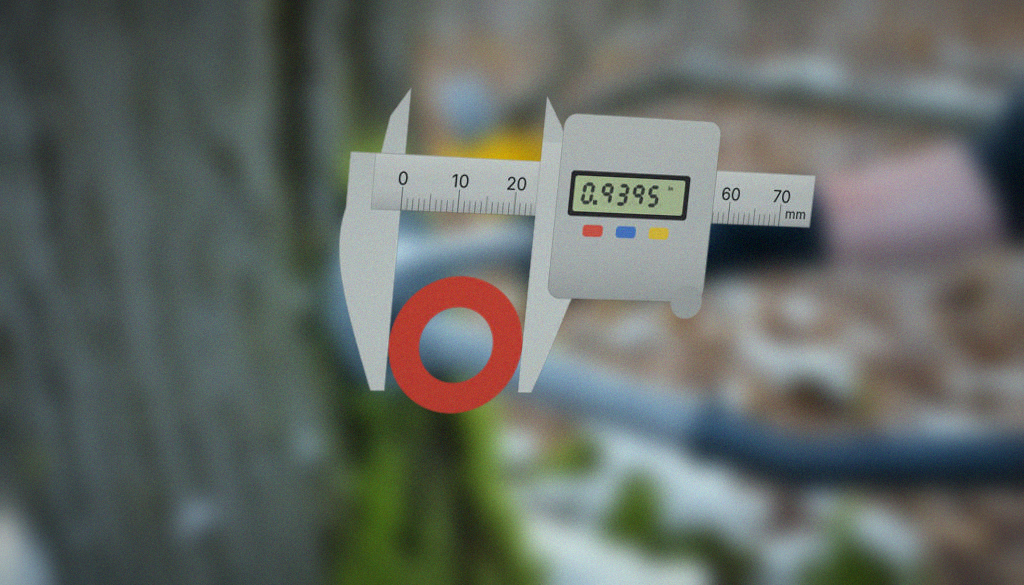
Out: in 0.9395
